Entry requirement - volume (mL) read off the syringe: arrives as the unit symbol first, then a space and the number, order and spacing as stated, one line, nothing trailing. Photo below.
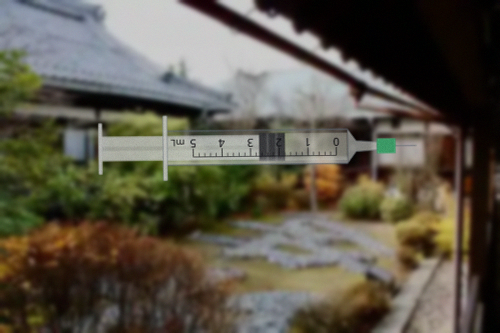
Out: mL 1.8
